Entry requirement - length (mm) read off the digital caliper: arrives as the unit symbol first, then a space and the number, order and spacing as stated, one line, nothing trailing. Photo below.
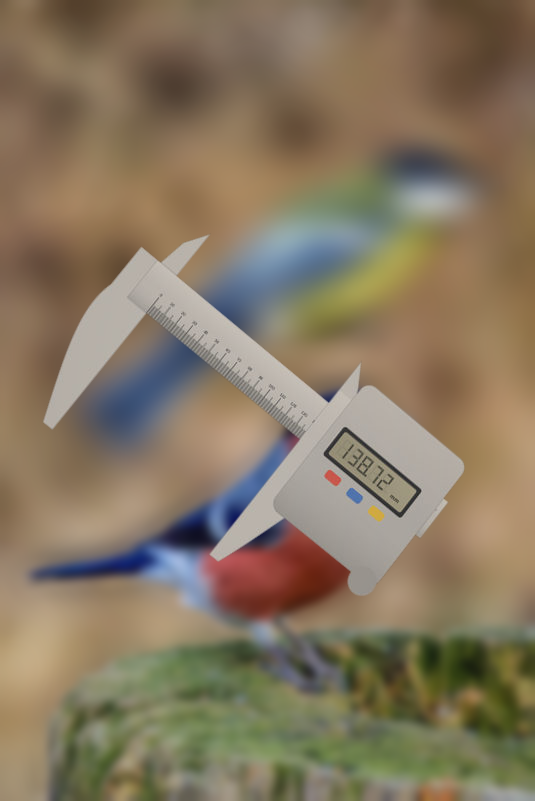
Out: mm 138.72
